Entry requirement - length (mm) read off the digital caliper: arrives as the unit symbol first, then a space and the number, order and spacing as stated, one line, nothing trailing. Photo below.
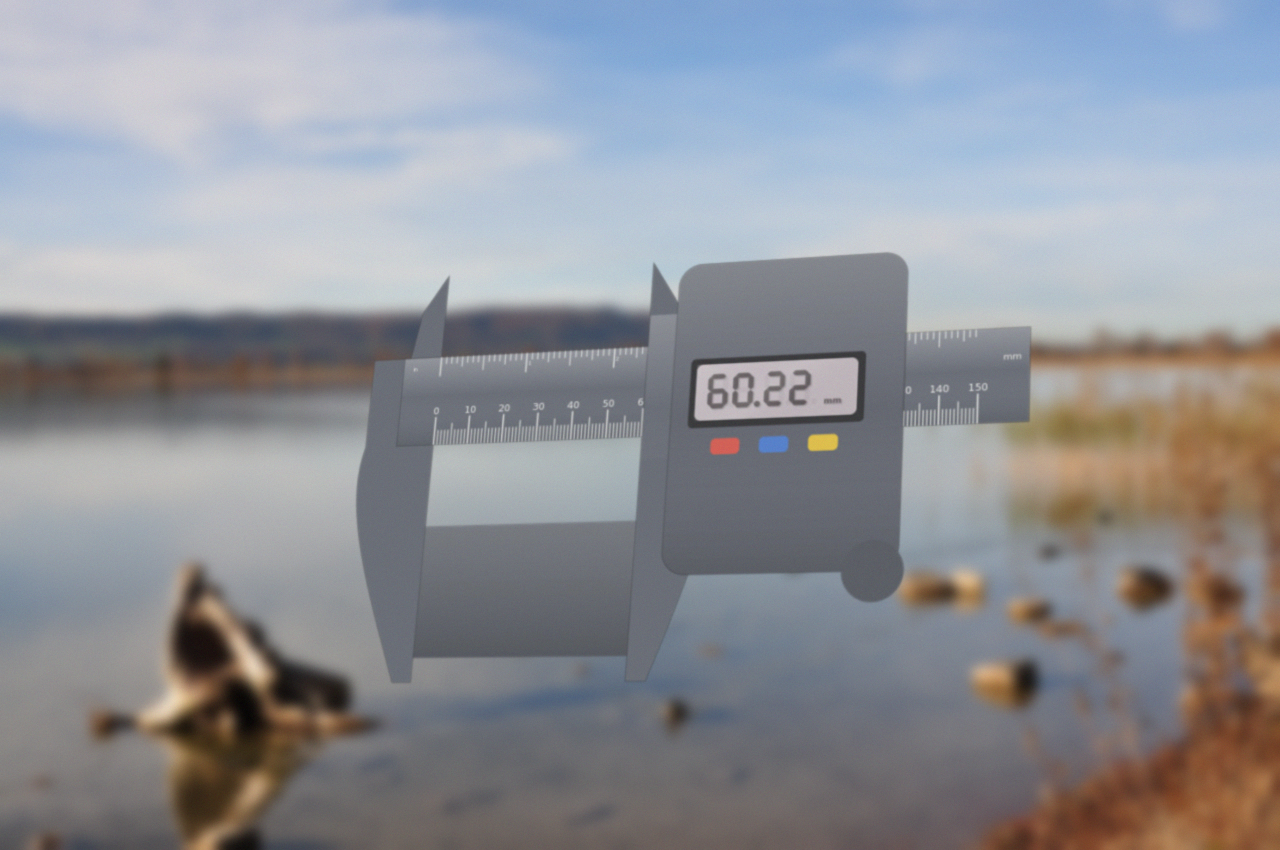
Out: mm 60.22
